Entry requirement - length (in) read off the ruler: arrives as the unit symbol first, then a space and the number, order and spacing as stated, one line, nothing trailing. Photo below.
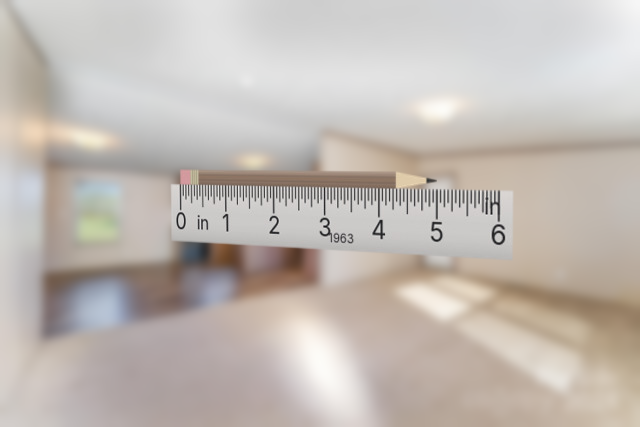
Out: in 5
